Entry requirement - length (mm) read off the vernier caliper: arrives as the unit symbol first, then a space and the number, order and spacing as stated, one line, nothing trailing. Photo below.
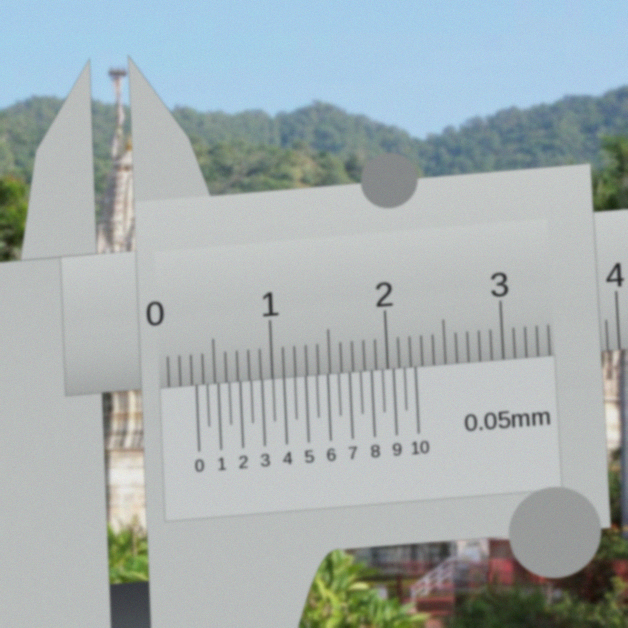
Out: mm 3.4
